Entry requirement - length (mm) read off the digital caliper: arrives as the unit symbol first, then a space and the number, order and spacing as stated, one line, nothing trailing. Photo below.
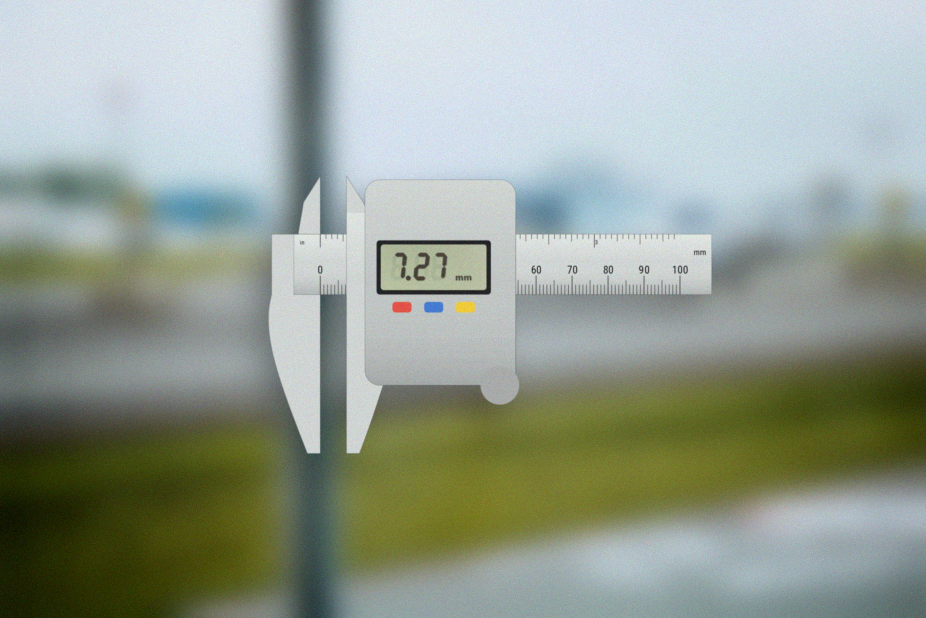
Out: mm 7.27
